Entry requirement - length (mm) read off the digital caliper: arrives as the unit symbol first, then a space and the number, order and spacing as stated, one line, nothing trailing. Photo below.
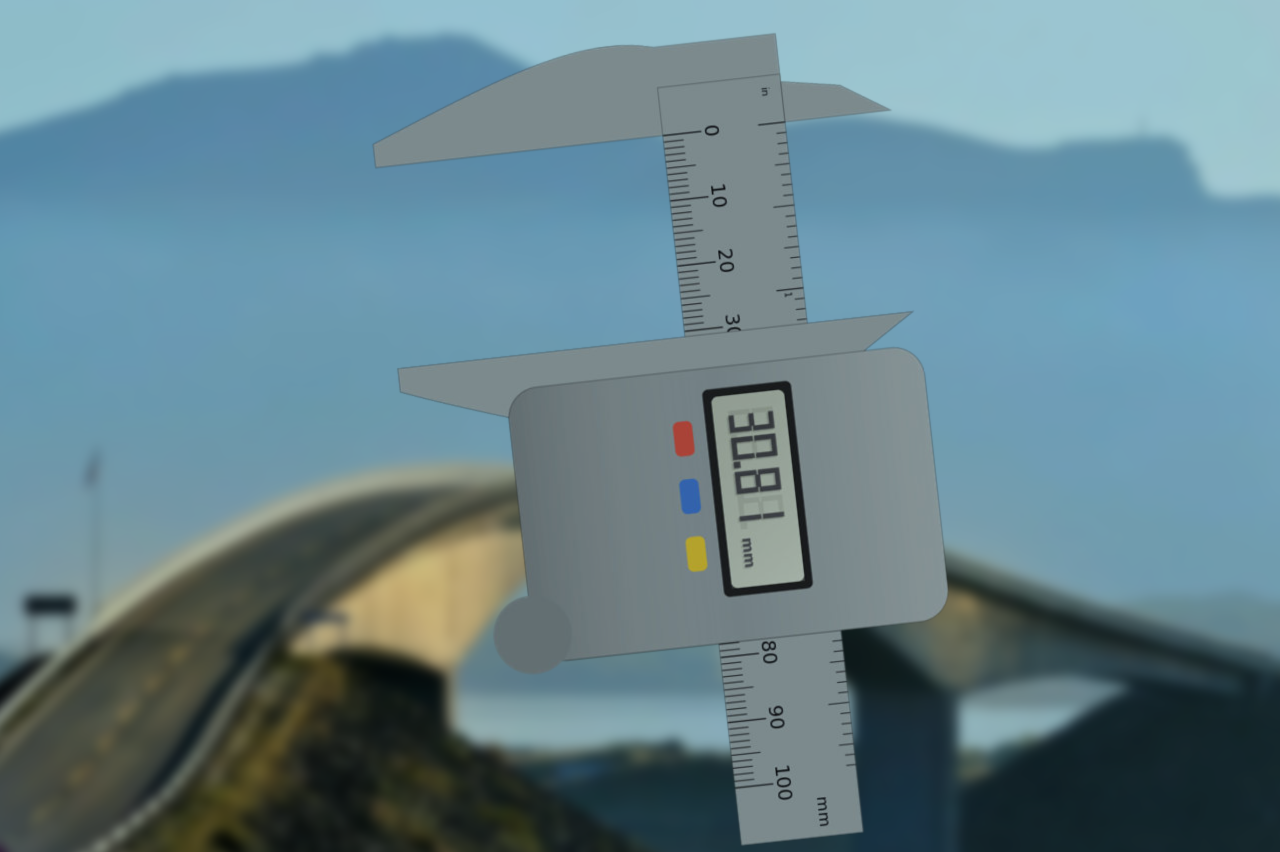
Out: mm 30.81
